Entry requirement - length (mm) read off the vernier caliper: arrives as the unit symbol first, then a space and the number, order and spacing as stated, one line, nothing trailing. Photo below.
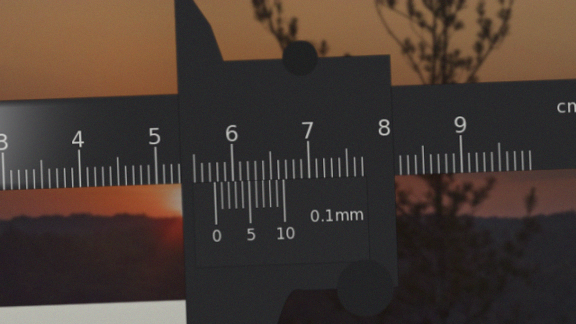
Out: mm 57.6
